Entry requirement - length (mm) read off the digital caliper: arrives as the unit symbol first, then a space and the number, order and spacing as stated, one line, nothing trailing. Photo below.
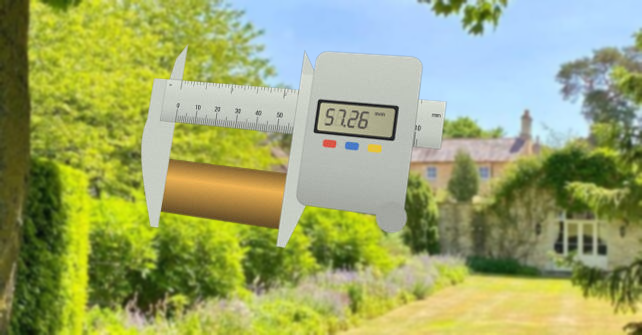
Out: mm 57.26
